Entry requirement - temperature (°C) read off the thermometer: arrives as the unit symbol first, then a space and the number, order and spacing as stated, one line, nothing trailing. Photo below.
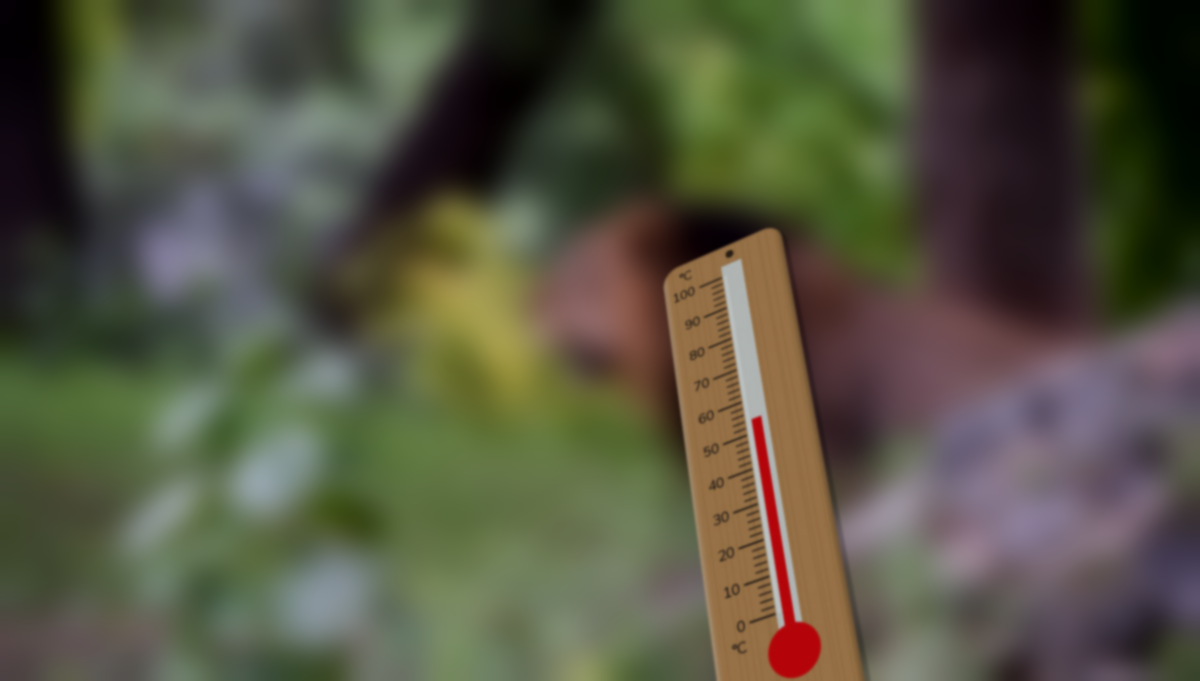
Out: °C 54
